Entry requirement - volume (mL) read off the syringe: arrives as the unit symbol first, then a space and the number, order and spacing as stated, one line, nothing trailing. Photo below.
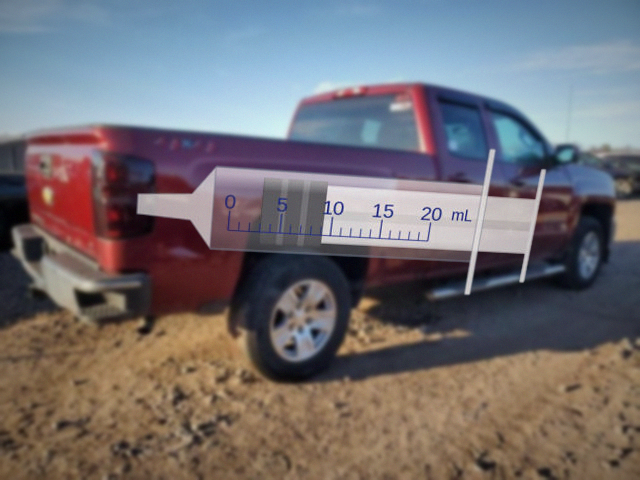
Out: mL 3
